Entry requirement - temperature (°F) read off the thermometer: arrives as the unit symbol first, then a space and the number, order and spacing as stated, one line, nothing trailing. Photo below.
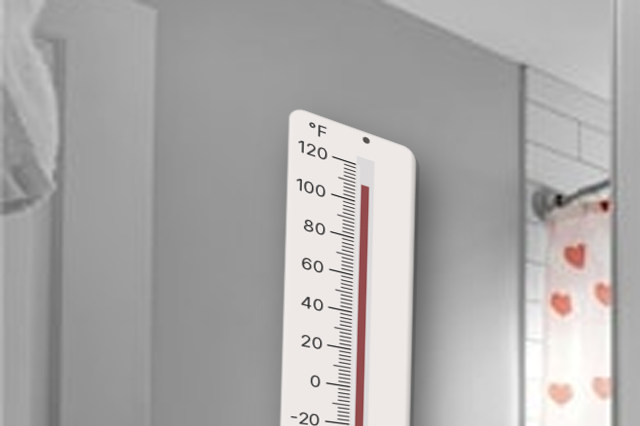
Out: °F 110
